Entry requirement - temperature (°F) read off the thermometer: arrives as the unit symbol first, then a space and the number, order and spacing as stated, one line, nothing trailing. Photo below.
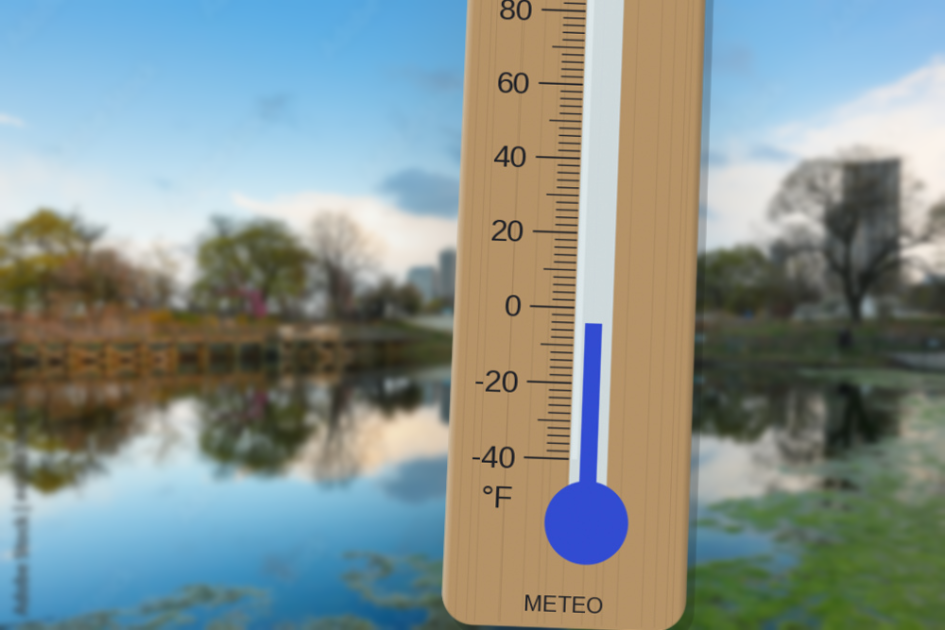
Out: °F -4
